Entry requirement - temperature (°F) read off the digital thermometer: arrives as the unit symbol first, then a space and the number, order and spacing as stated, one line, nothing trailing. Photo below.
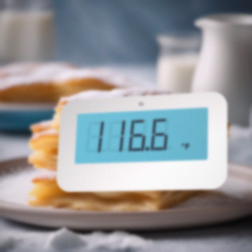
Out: °F 116.6
